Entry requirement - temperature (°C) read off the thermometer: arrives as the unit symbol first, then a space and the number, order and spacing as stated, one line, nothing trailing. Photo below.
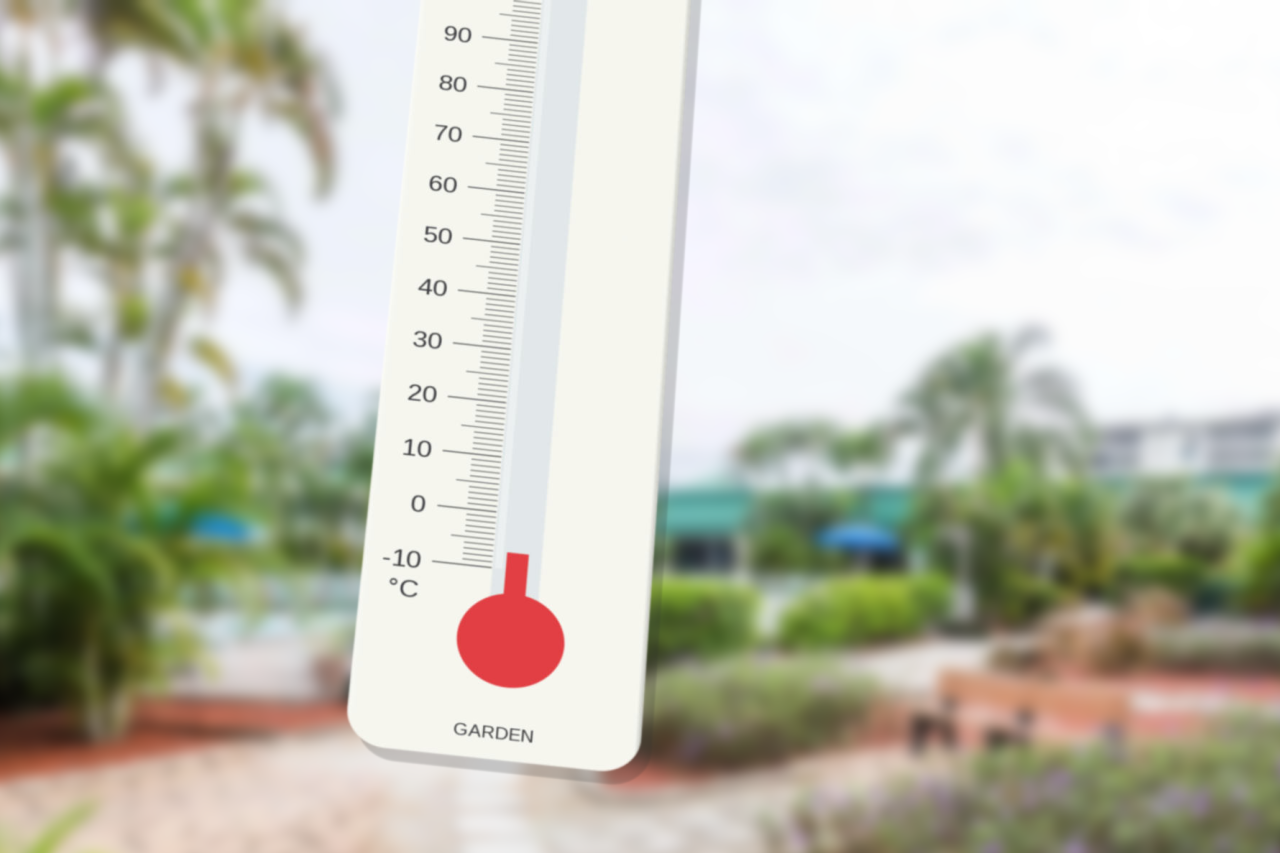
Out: °C -7
